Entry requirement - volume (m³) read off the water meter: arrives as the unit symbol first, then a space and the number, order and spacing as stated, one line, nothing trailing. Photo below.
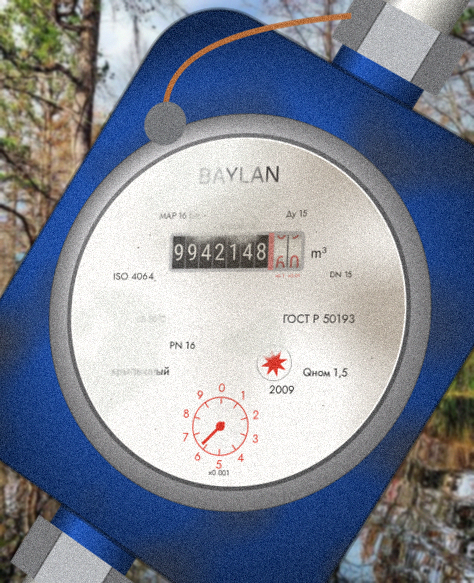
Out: m³ 9942148.596
